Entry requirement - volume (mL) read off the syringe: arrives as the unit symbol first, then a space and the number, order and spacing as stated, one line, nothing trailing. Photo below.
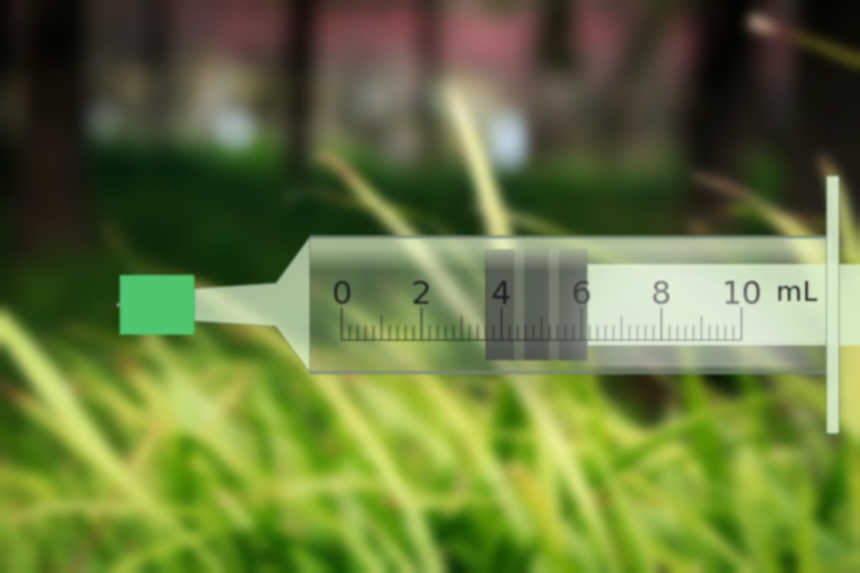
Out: mL 3.6
